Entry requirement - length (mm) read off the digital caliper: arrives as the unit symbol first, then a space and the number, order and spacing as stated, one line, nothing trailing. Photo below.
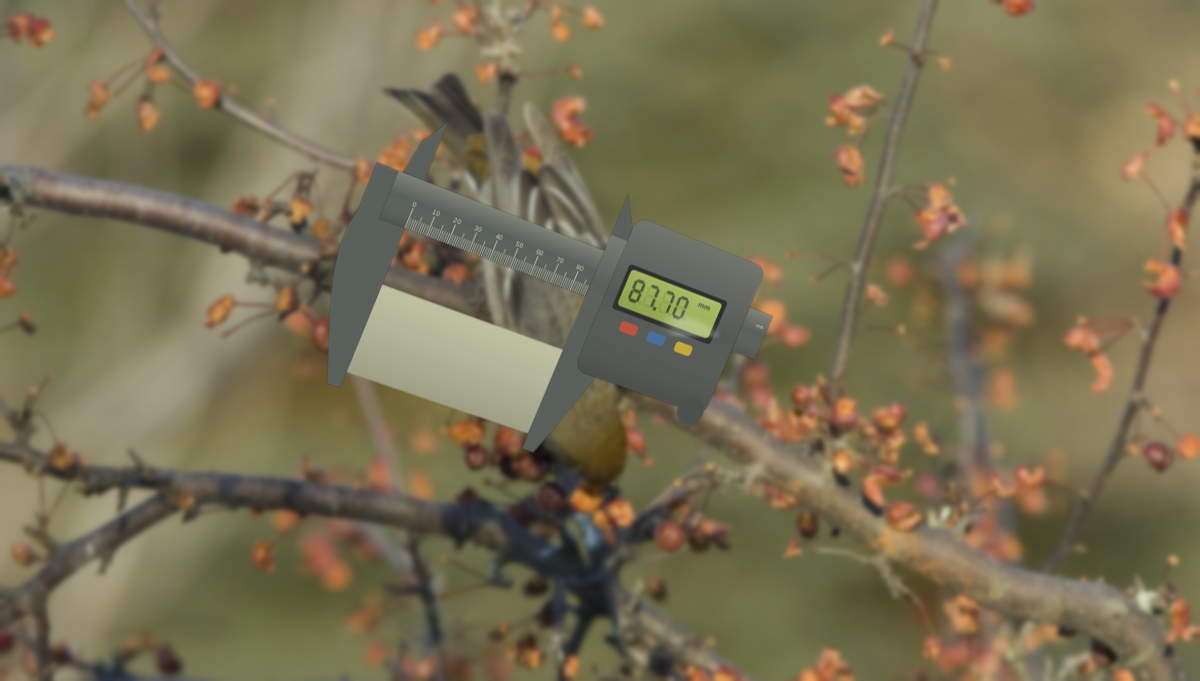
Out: mm 87.70
